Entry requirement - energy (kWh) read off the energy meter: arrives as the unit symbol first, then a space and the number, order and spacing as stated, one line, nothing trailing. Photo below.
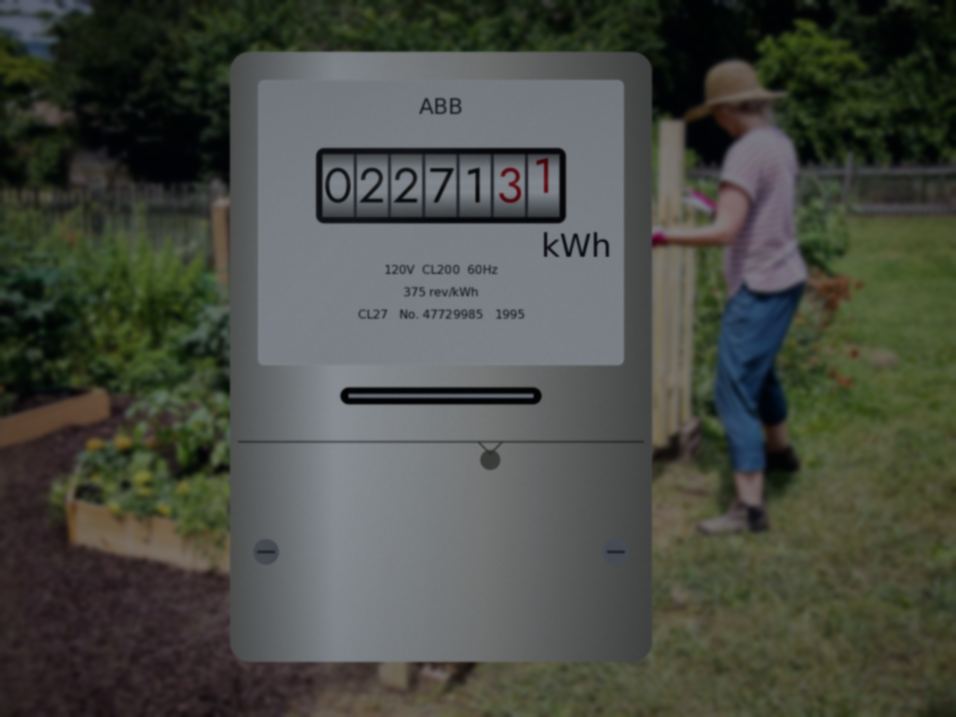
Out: kWh 2271.31
